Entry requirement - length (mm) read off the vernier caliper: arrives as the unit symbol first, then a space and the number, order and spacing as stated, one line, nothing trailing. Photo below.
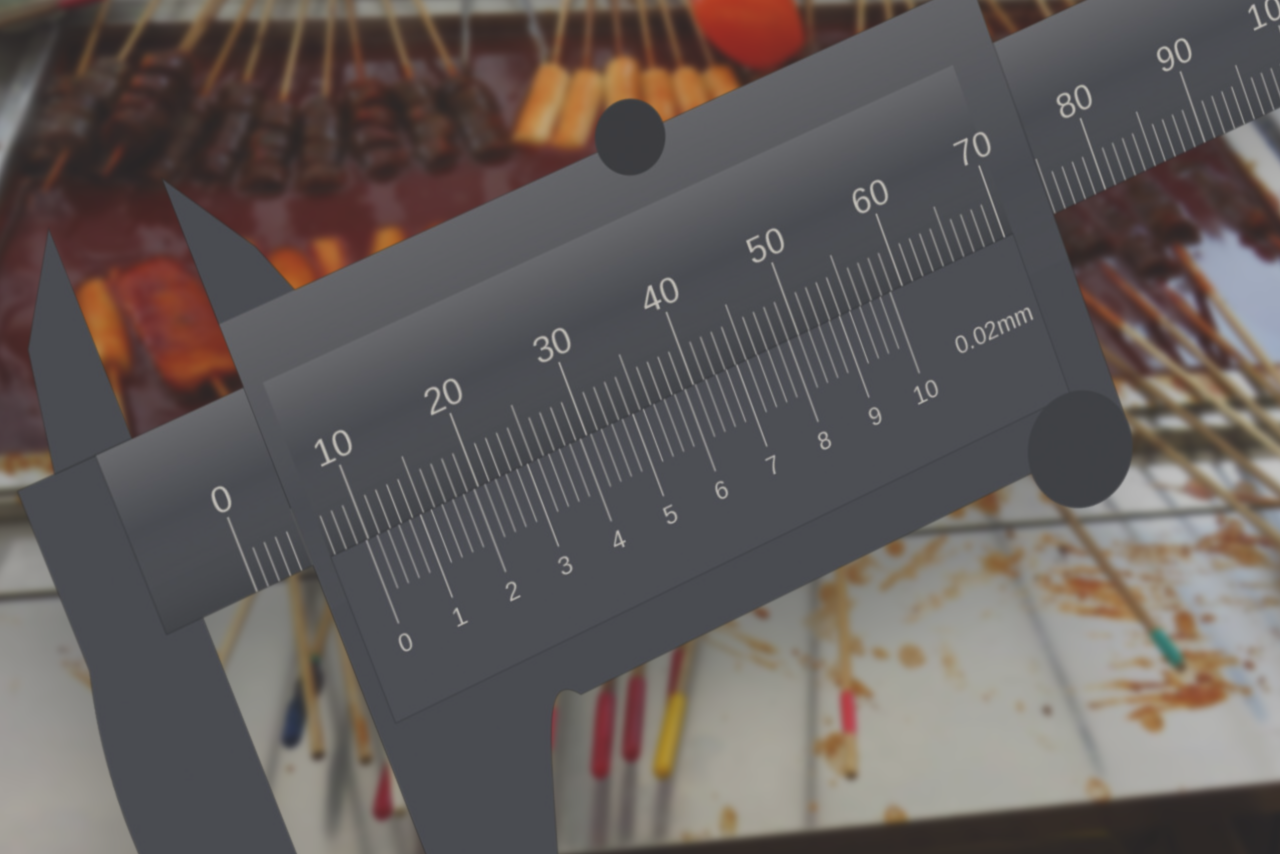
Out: mm 9.8
